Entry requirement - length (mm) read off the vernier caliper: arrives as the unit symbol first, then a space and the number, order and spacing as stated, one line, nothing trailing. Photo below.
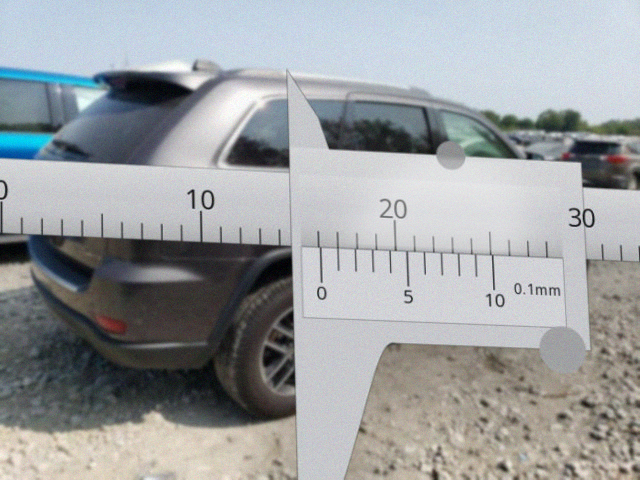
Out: mm 16.1
